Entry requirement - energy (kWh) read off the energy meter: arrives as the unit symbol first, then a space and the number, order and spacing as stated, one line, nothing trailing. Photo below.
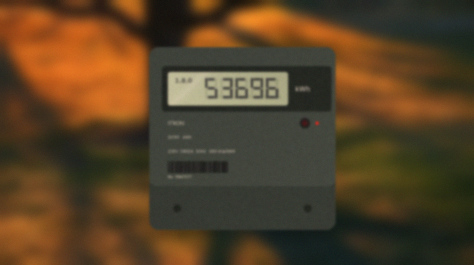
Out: kWh 53696
